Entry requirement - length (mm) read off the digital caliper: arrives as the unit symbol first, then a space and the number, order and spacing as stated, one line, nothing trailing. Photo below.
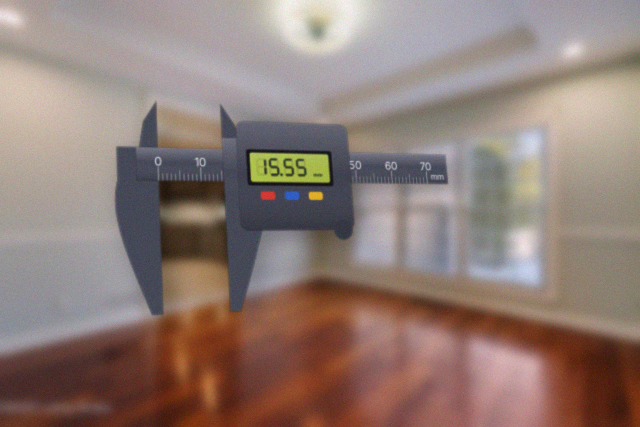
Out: mm 15.55
